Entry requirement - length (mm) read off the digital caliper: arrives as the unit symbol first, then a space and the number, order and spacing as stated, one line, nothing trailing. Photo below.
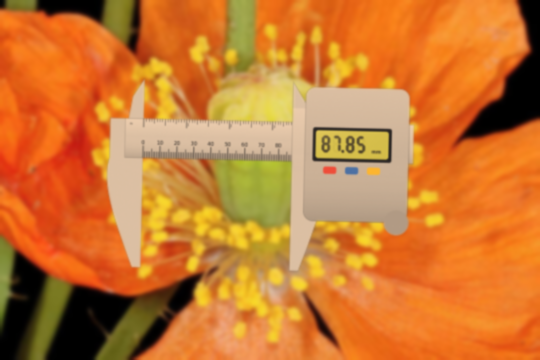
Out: mm 87.85
